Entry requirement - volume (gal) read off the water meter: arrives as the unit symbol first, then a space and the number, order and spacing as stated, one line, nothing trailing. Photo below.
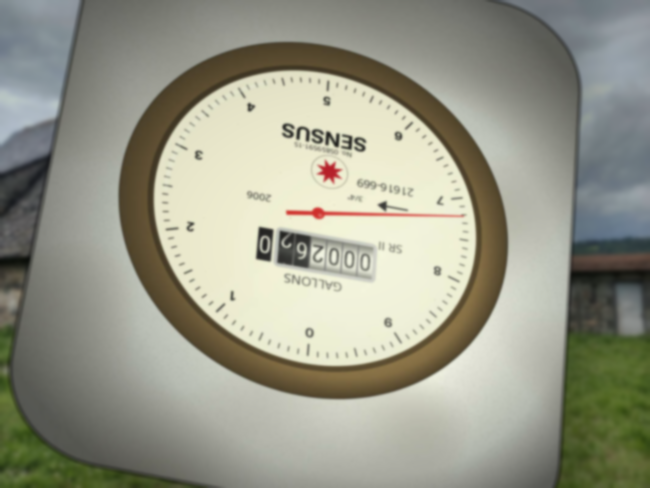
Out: gal 2617.2
